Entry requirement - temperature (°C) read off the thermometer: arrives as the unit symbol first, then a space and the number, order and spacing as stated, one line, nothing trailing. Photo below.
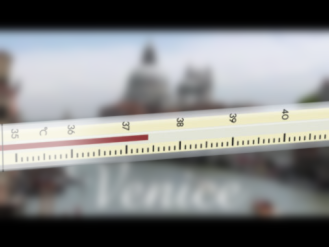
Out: °C 37.4
